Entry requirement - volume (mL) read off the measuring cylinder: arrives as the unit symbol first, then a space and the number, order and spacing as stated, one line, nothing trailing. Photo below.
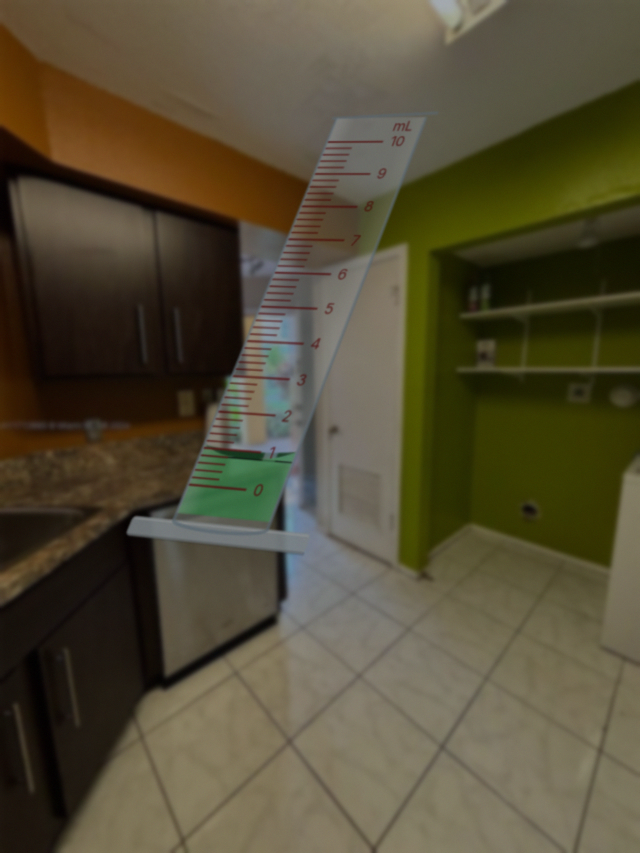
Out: mL 0.8
